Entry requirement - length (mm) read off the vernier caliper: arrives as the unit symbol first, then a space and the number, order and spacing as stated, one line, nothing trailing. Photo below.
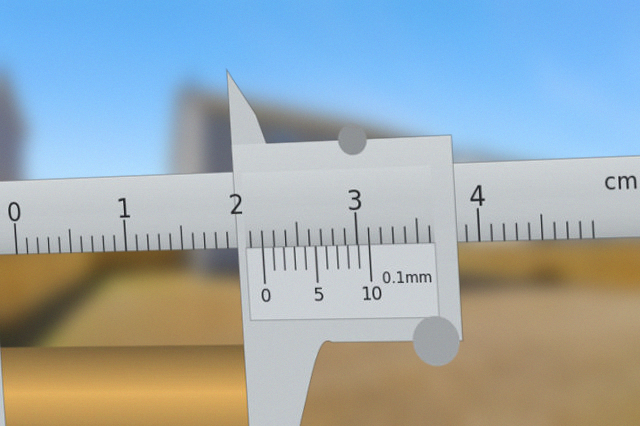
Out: mm 22.0
